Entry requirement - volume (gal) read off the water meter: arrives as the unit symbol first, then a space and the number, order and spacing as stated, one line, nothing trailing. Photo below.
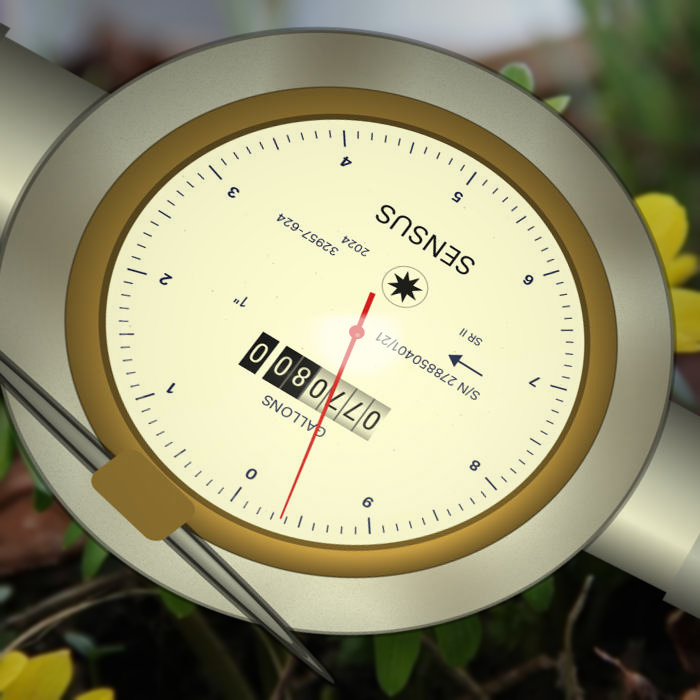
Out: gal 770799.6
